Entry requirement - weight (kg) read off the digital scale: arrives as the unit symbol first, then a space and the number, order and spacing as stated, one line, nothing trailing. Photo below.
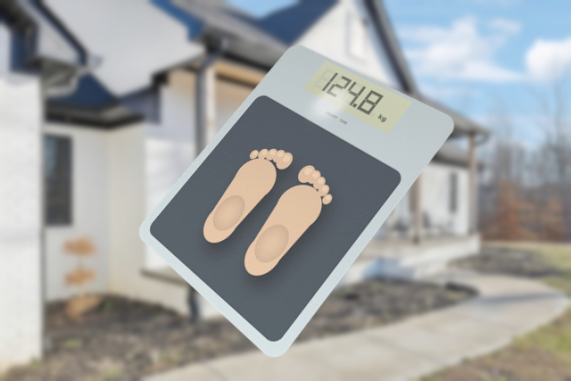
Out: kg 124.8
